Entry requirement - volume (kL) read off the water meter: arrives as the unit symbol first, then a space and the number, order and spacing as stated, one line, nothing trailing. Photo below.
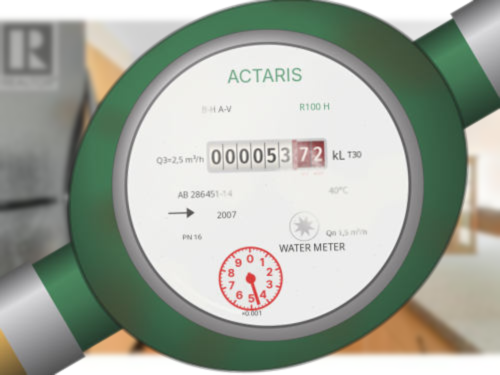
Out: kL 53.724
